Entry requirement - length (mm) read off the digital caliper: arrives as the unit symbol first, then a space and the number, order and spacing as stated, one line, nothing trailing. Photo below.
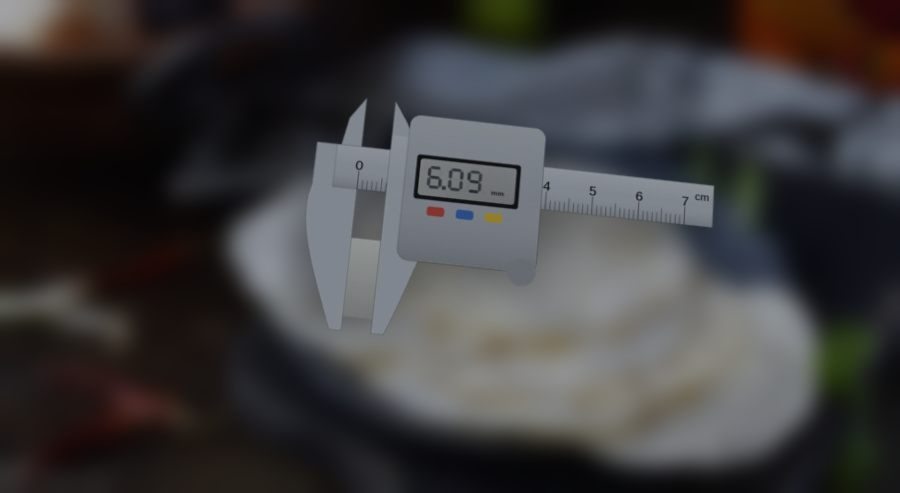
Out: mm 6.09
